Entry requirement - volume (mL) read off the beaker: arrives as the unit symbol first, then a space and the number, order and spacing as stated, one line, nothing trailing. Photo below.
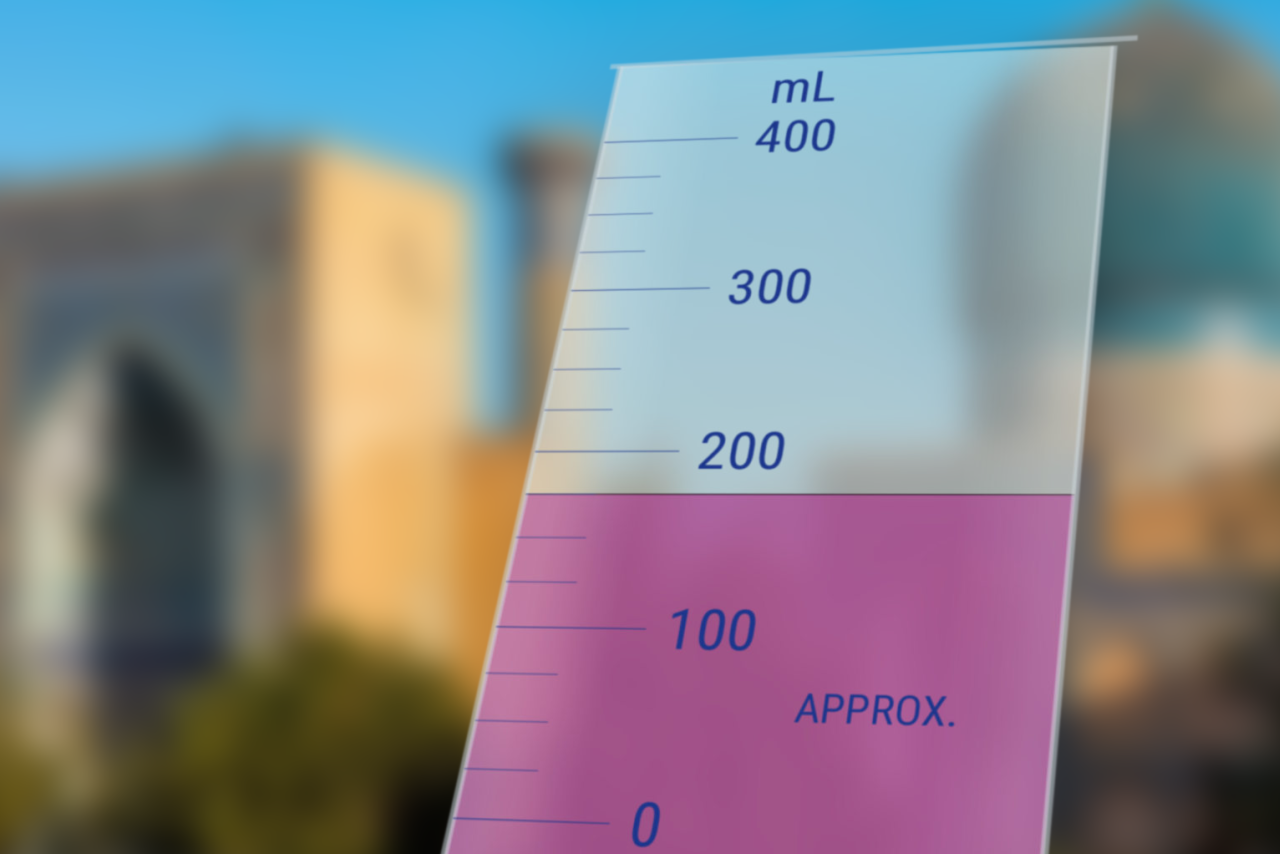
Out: mL 175
